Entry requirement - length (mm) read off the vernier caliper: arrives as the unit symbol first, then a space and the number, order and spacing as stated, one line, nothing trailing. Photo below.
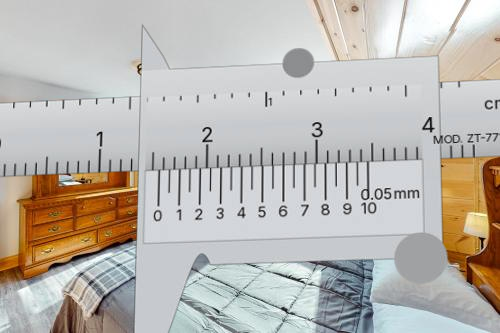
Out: mm 15.6
